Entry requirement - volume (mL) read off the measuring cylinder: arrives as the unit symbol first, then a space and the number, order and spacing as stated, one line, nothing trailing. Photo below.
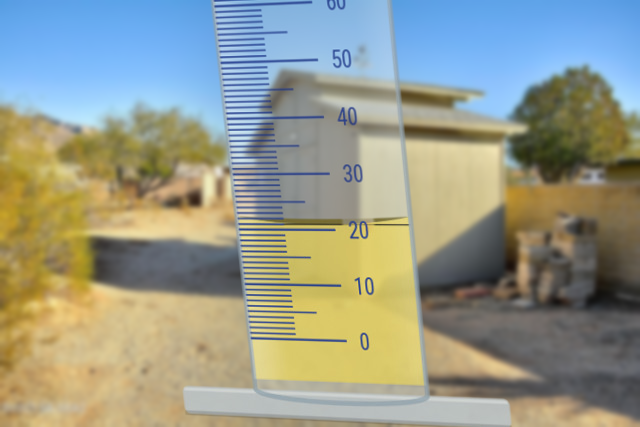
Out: mL 21
